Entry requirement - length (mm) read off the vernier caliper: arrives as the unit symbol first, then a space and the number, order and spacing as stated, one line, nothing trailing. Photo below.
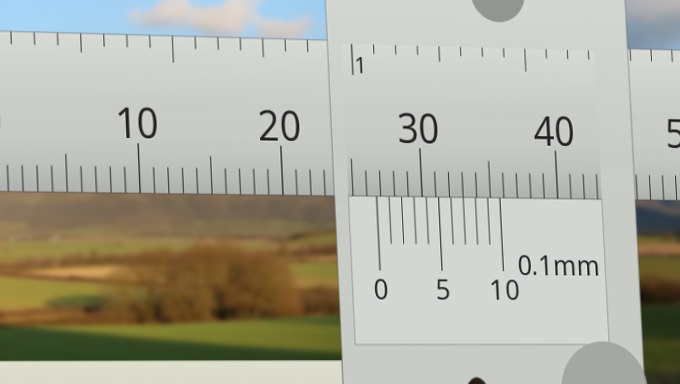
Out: mm 26.7
